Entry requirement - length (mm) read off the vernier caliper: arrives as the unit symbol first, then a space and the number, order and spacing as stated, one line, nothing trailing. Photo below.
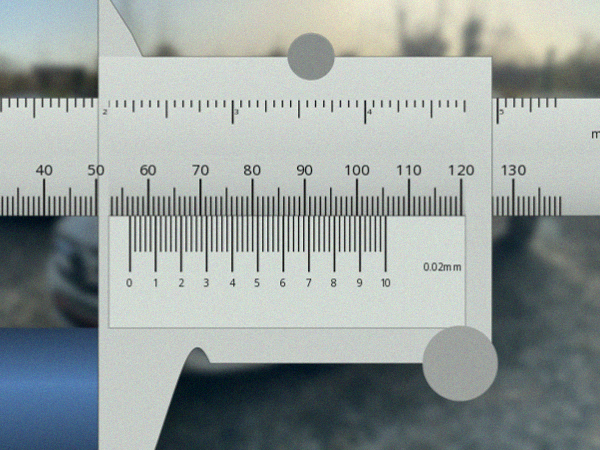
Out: mm 56.5
